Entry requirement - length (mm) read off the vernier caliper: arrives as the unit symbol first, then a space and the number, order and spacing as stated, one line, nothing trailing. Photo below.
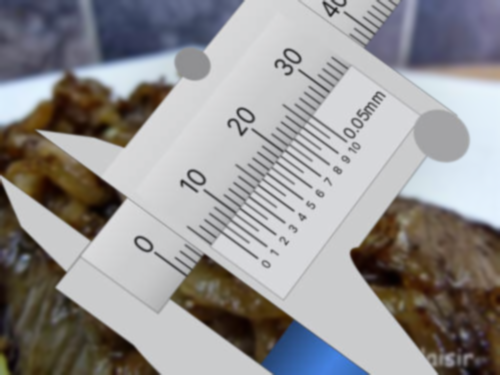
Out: mm 7.0
